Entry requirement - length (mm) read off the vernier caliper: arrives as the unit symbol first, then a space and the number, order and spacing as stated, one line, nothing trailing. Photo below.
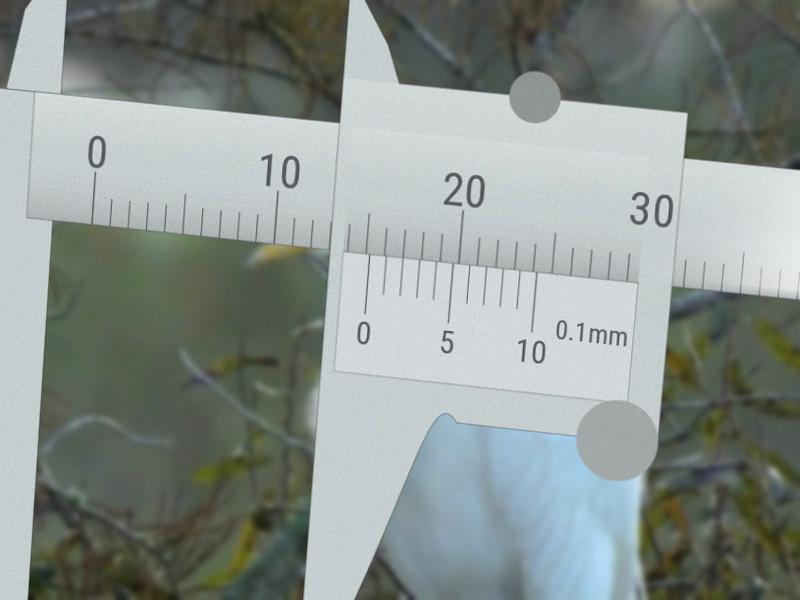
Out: mm 15.2
